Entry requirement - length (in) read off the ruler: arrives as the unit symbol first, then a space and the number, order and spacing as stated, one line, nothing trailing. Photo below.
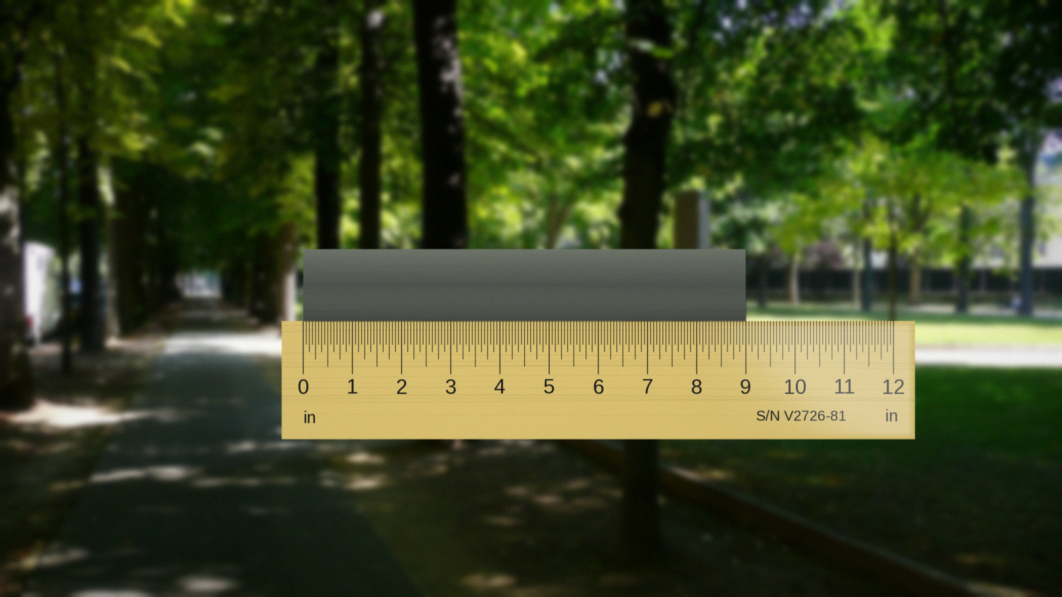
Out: in 9
